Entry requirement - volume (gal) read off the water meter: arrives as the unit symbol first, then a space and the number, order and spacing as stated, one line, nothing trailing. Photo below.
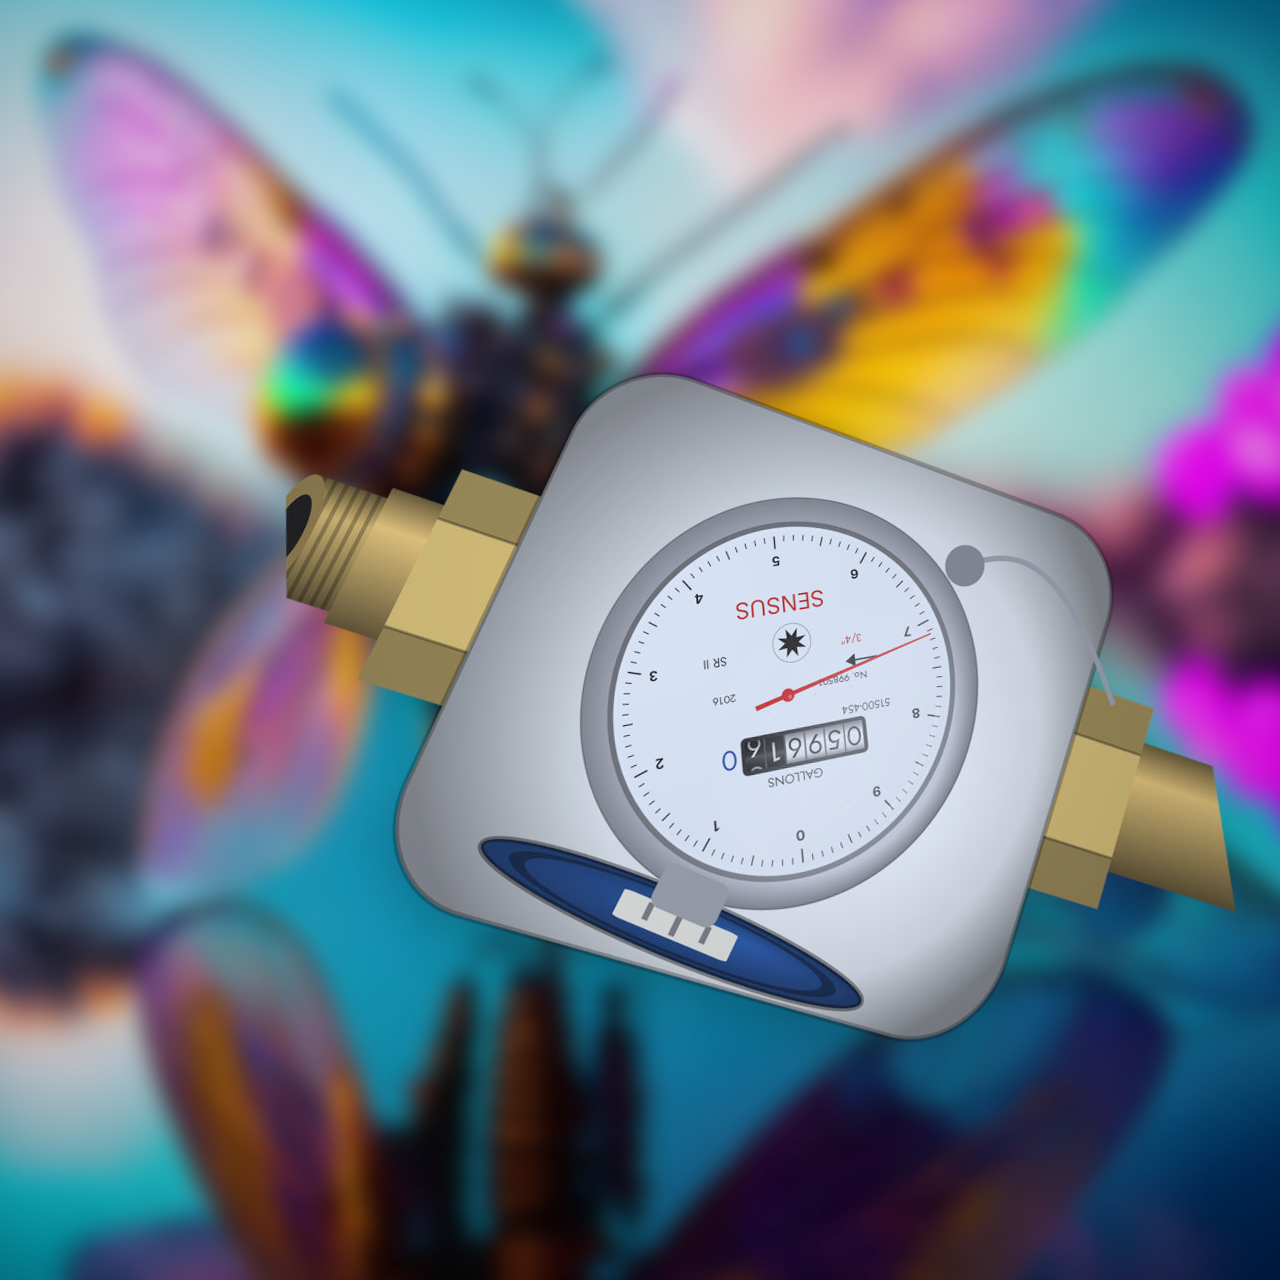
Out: gal 596157.1
